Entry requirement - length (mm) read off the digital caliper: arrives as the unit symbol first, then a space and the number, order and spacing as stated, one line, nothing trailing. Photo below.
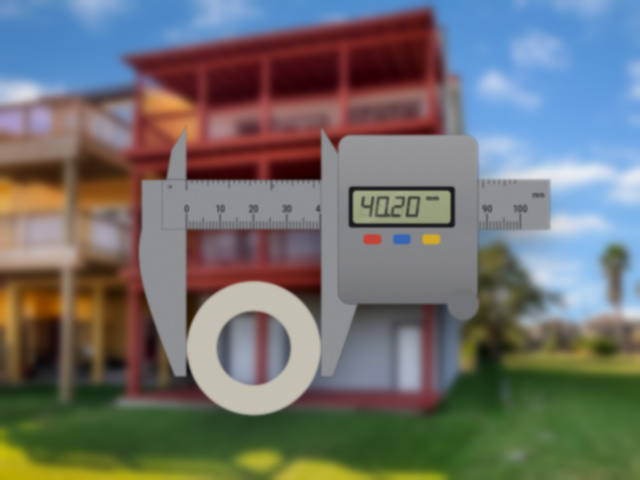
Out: mm 40.20
